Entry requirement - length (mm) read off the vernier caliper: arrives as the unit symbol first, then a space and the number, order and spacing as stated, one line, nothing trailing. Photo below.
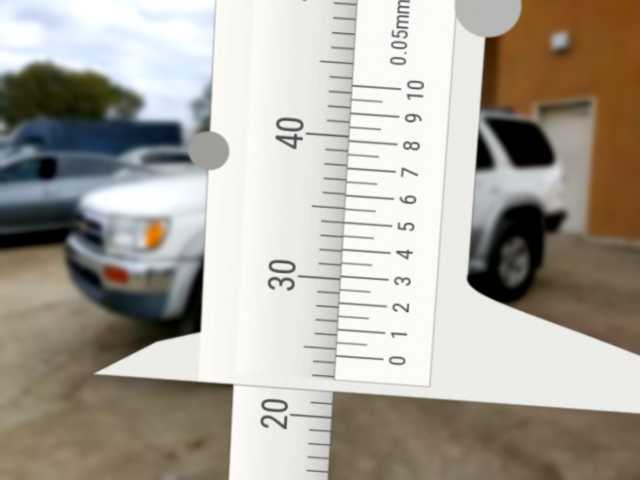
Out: mm 24.5
